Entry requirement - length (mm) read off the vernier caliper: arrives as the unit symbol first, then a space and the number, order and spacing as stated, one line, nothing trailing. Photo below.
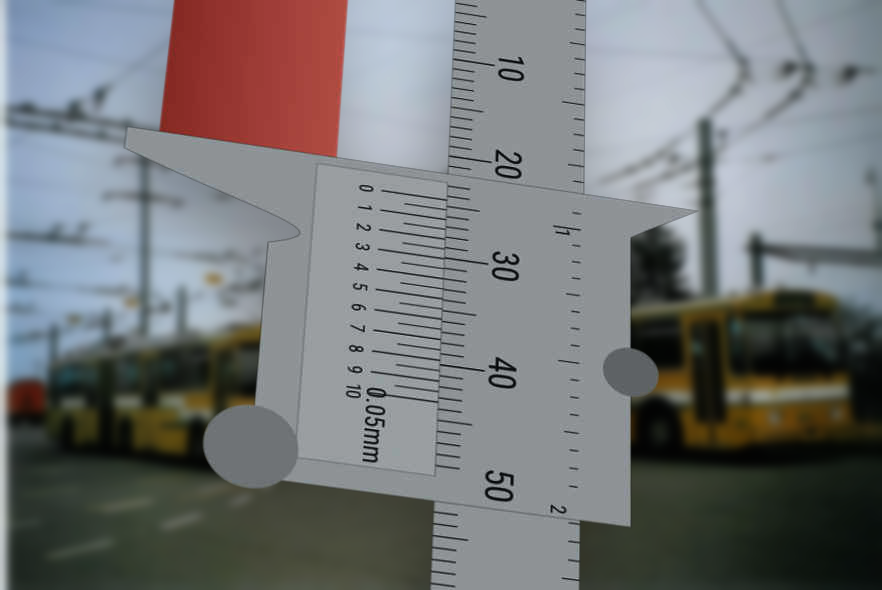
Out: mm 24.4
